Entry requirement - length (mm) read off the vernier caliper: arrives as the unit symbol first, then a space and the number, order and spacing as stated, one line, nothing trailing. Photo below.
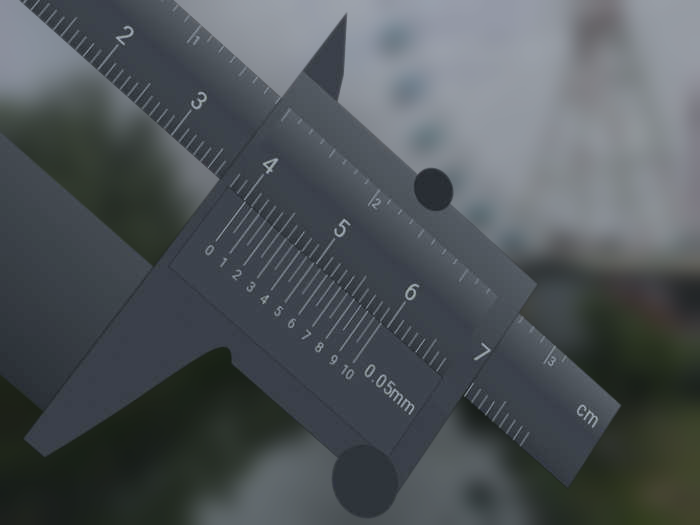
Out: mm 40.2
